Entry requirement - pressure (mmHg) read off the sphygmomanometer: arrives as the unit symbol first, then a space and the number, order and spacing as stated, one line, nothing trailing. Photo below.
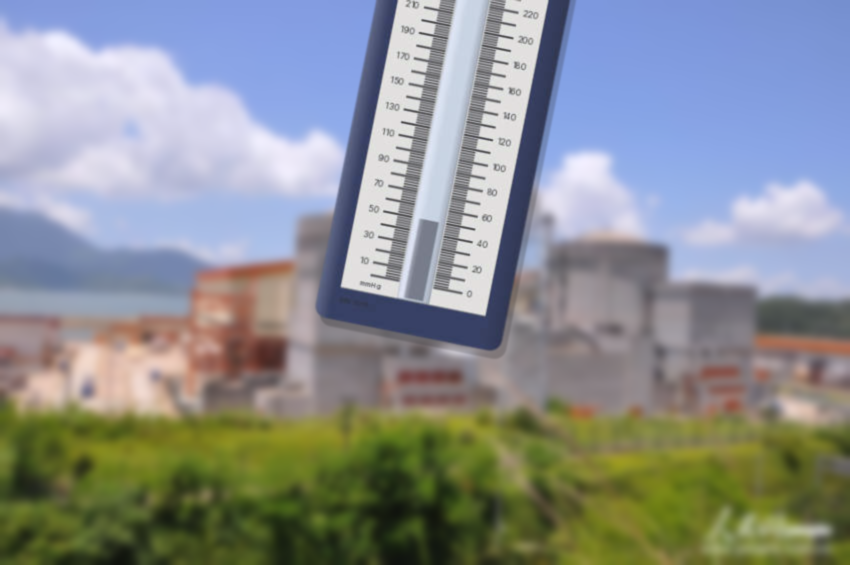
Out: mmHg 50
